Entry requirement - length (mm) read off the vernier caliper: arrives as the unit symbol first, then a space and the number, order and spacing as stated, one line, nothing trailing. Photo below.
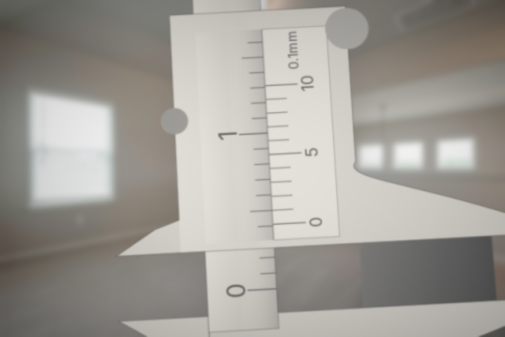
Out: mm 4.1
